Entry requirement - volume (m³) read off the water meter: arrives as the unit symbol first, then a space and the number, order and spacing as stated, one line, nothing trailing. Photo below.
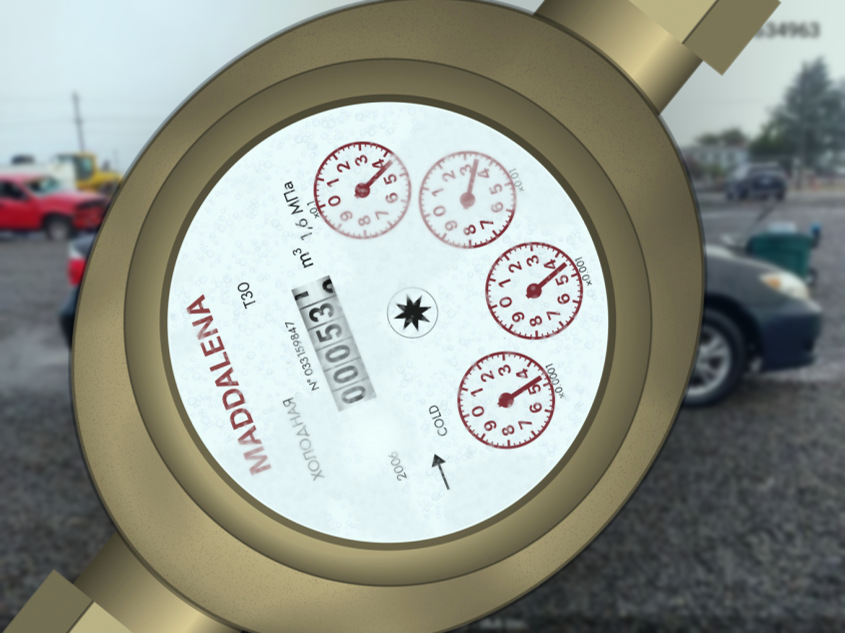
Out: m³ 531.4344
